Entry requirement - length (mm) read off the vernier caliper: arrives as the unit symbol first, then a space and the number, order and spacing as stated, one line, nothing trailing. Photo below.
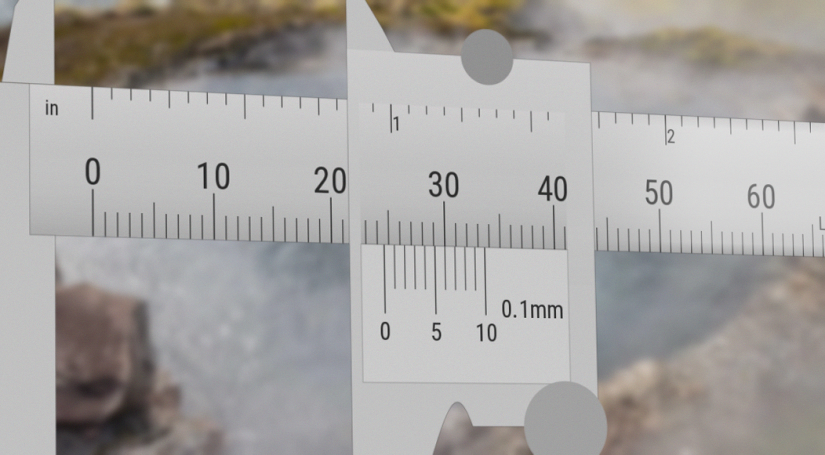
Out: mm 24.6
